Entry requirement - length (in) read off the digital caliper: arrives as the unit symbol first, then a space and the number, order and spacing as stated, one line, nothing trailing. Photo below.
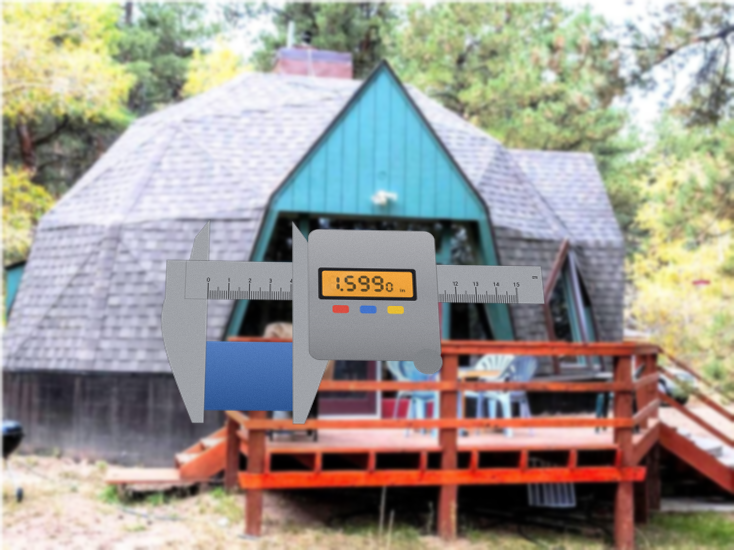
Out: in 1.5990
